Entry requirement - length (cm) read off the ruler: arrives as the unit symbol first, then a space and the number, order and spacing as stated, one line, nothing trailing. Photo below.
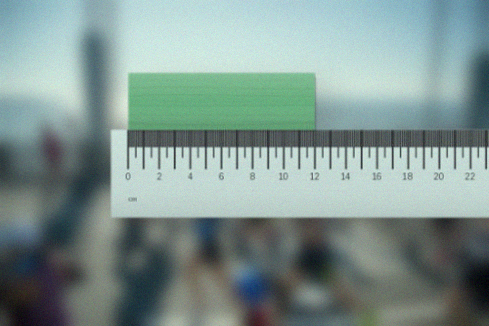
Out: cm 12
